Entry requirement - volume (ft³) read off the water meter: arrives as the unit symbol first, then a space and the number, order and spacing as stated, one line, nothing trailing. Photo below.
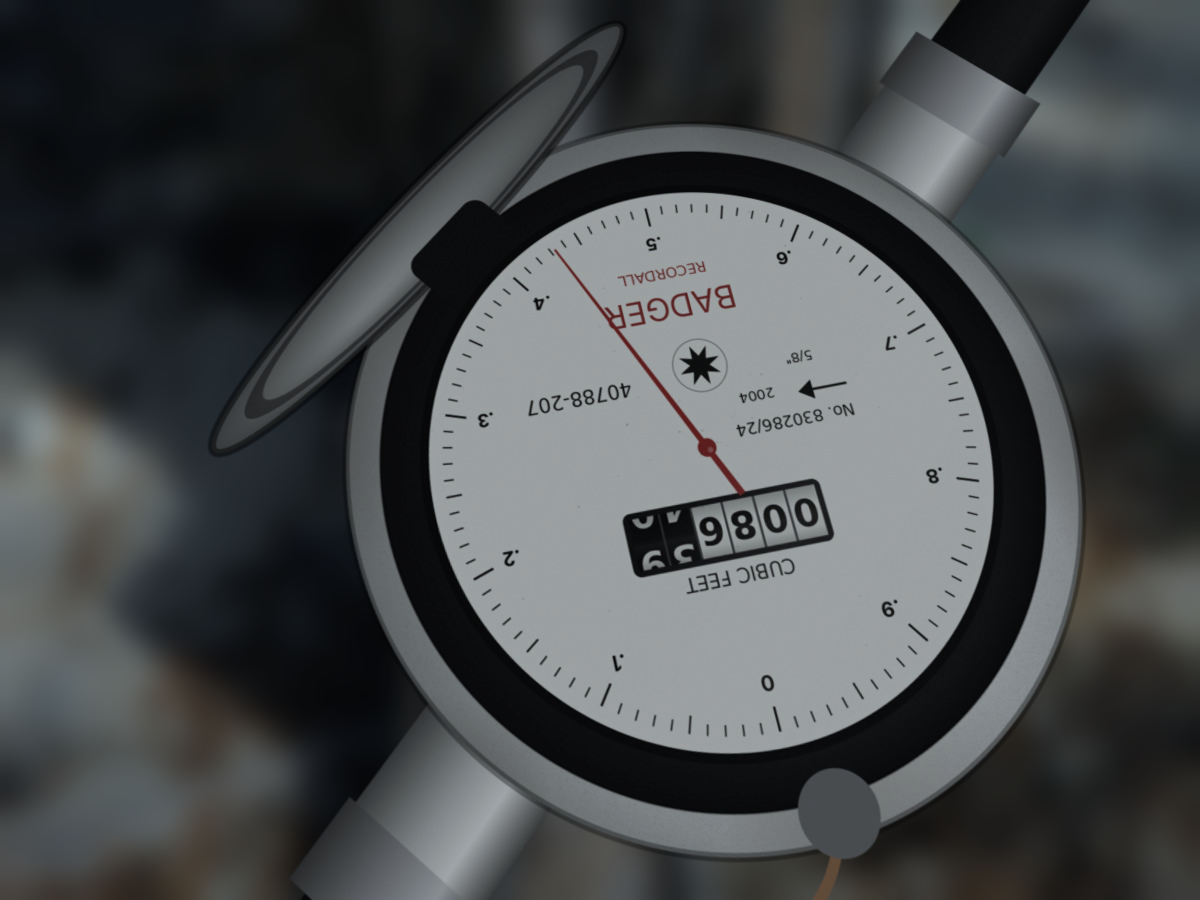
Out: ft³ 8639.43
